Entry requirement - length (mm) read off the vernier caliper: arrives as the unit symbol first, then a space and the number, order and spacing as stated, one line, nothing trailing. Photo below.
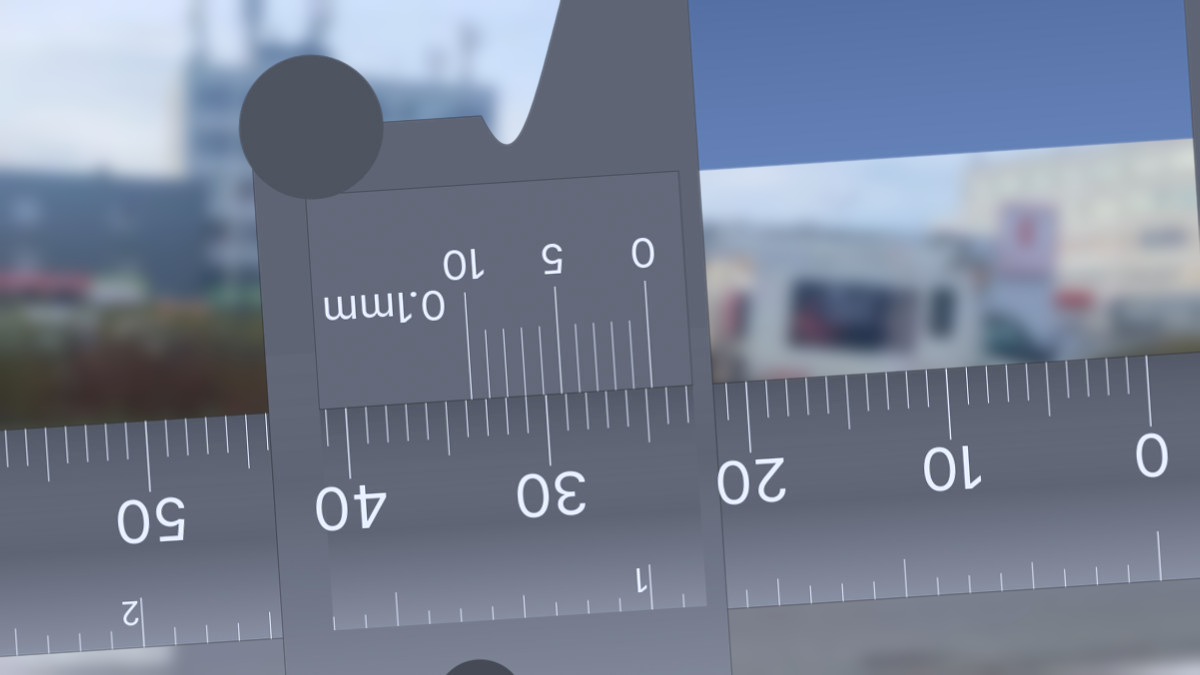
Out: mm 24.7
